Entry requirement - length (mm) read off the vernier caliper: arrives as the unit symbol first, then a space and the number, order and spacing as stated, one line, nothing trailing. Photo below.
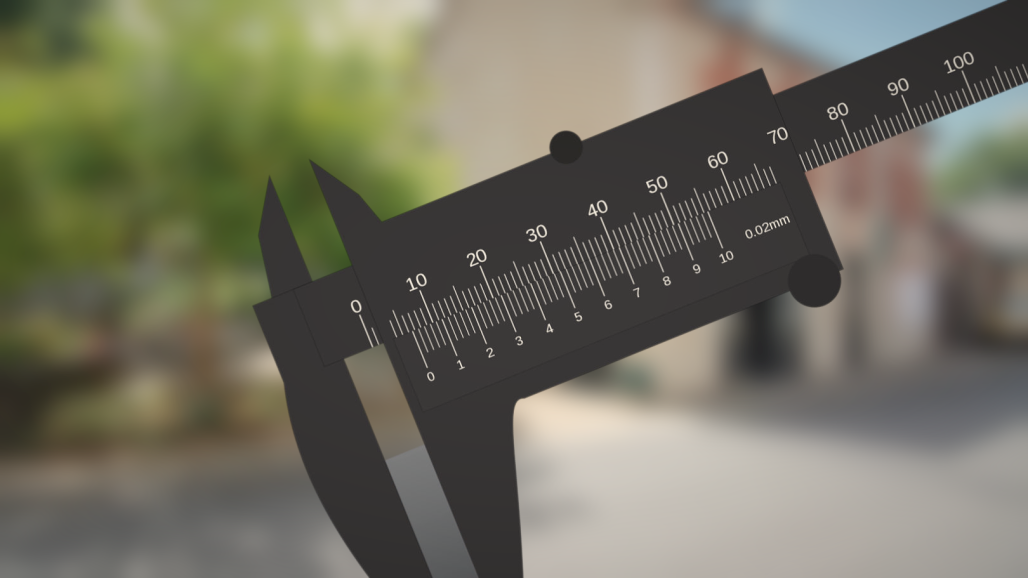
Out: mm 6.6
